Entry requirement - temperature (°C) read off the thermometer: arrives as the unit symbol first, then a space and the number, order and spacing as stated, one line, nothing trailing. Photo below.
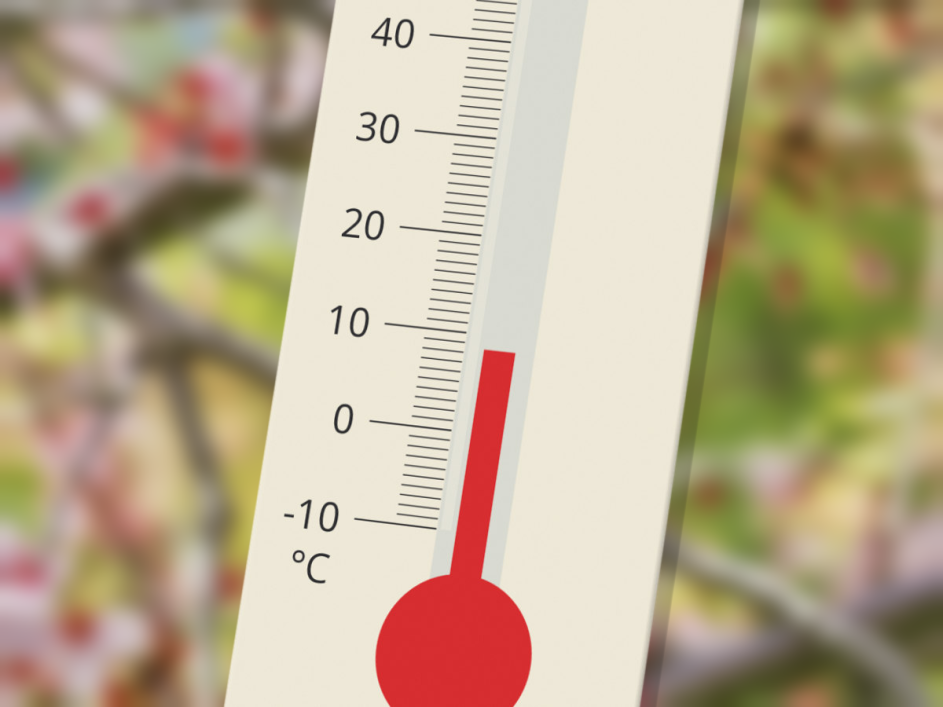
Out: °C 8.5
